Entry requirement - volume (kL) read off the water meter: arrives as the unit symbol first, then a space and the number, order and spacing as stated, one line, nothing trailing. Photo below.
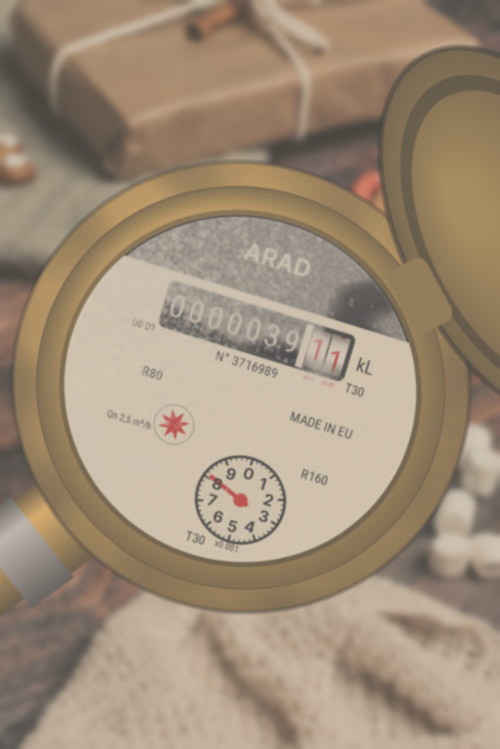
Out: kL 39.108
